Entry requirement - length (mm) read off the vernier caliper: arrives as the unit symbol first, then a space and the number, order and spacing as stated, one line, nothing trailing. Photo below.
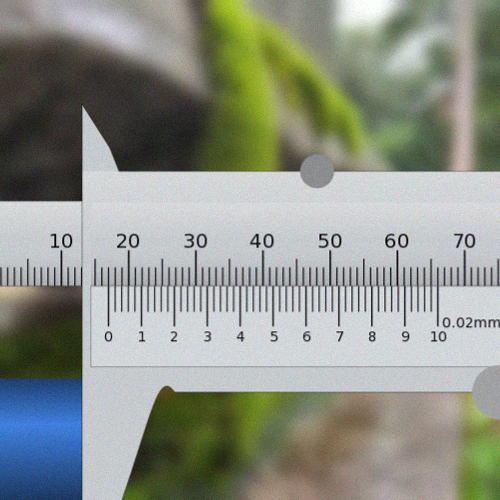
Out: mm 17.0
